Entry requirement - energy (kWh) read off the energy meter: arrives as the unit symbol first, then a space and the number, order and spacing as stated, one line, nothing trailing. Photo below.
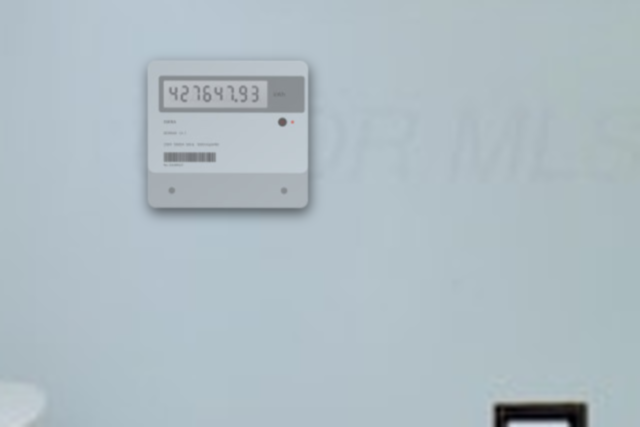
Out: kWh 427647.93
